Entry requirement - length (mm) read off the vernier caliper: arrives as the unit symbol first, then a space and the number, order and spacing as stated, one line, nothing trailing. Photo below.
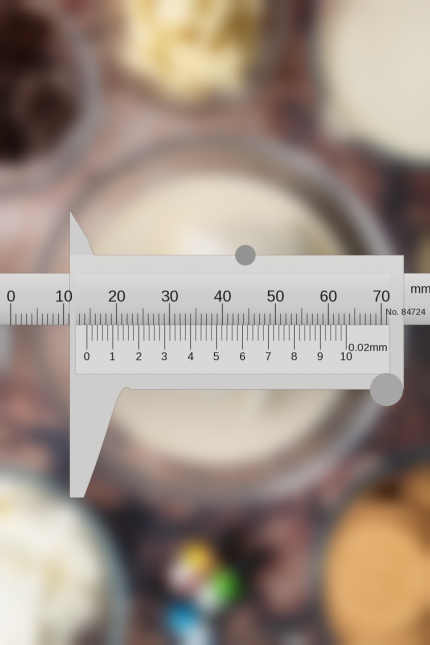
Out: mm 14.4
